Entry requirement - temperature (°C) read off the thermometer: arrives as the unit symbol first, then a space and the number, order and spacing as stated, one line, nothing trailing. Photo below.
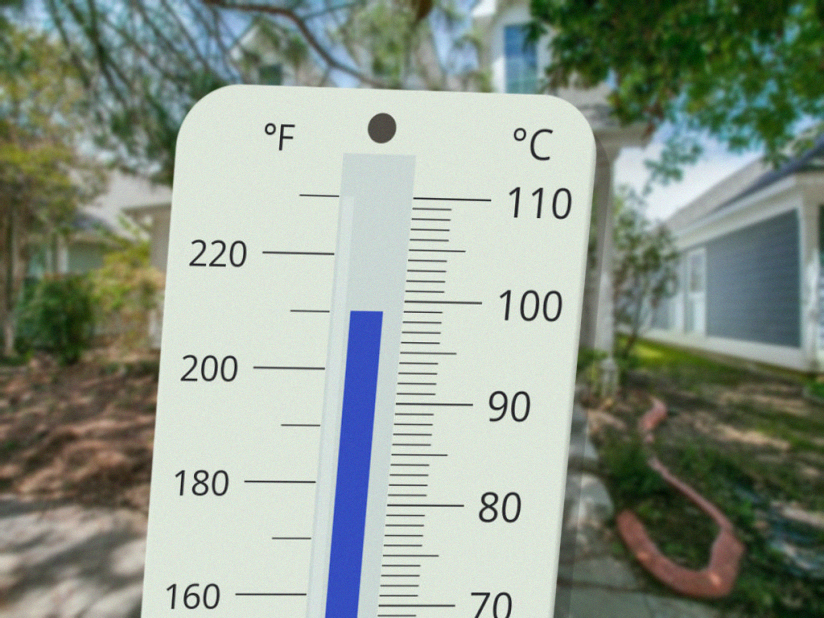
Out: °C 99
